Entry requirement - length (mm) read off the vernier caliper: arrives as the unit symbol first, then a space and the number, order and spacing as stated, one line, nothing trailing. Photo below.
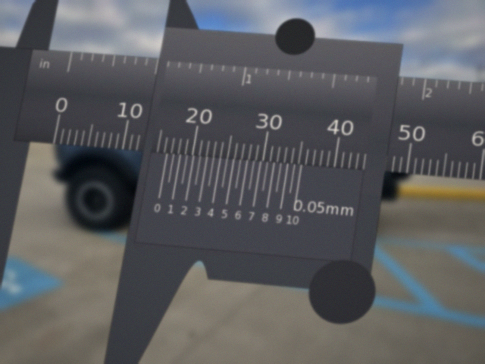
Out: mm 16.4
